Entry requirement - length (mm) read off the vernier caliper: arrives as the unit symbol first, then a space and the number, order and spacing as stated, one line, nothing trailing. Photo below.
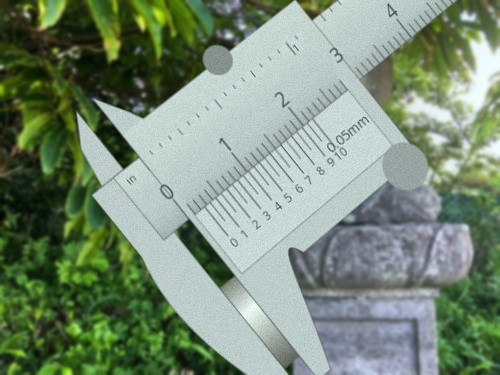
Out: mm 2.6
